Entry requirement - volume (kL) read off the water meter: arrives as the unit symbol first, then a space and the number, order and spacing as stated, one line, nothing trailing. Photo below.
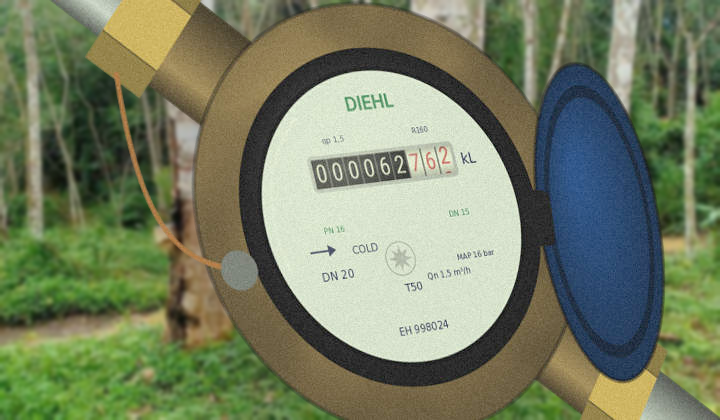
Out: kL 62.762
